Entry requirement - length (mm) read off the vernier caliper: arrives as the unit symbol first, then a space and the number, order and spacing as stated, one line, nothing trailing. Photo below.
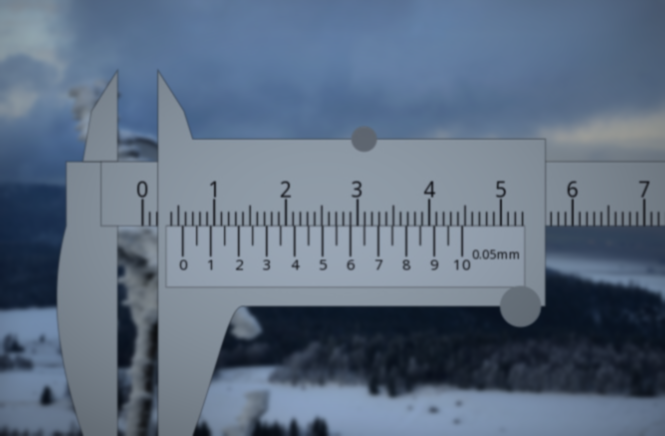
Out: mm 5.6
